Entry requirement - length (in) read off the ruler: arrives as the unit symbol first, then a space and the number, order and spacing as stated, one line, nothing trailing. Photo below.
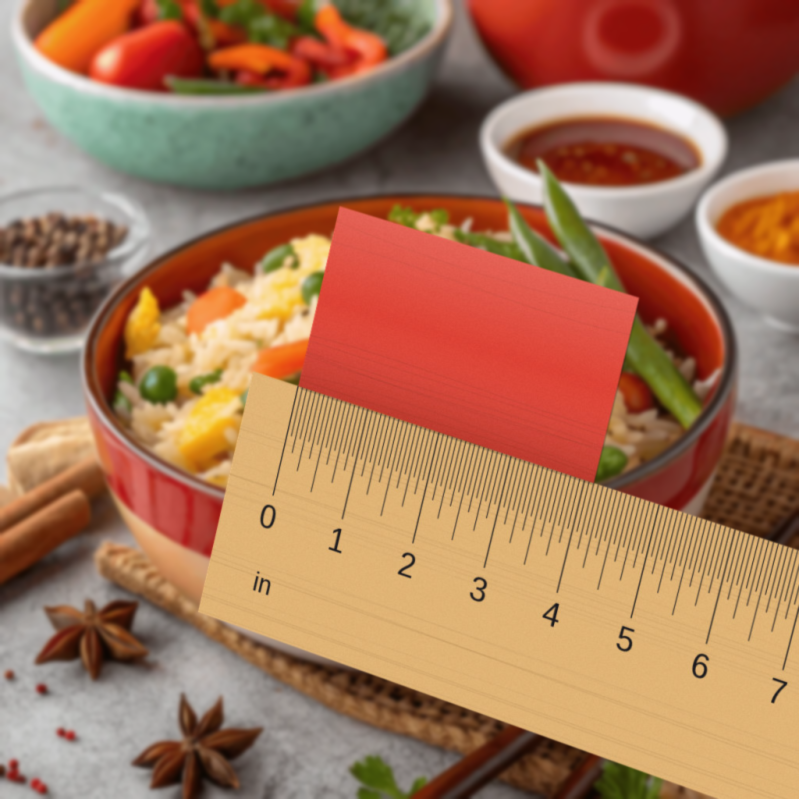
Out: in 4.125
